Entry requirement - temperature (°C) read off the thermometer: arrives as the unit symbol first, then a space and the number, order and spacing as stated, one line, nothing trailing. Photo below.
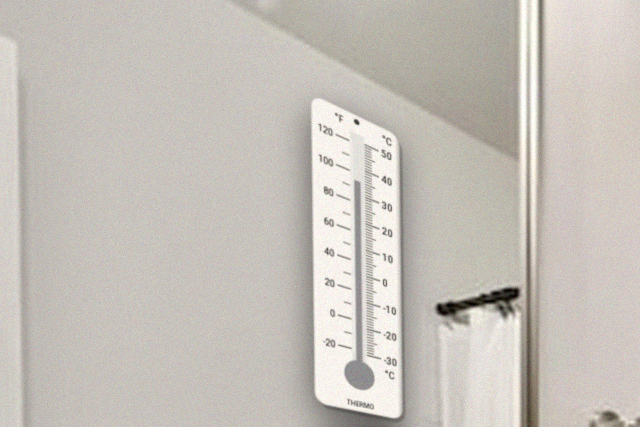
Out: °C 35
